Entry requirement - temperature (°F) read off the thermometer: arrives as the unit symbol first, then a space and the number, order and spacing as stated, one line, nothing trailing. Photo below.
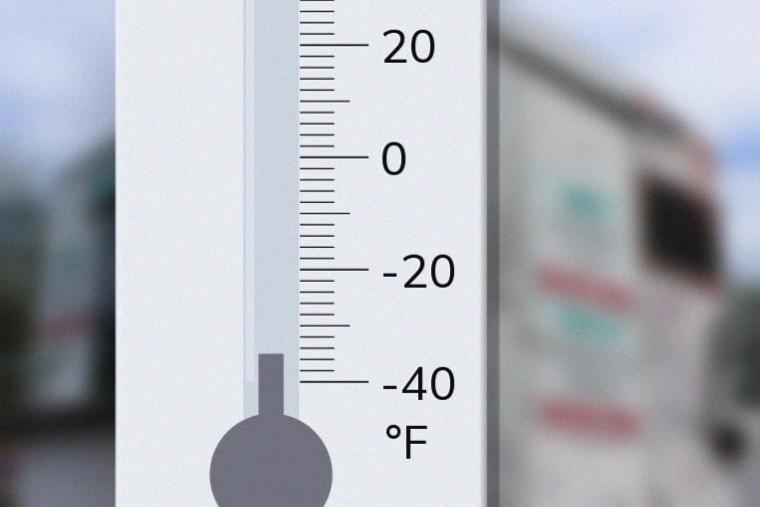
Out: °F -35
